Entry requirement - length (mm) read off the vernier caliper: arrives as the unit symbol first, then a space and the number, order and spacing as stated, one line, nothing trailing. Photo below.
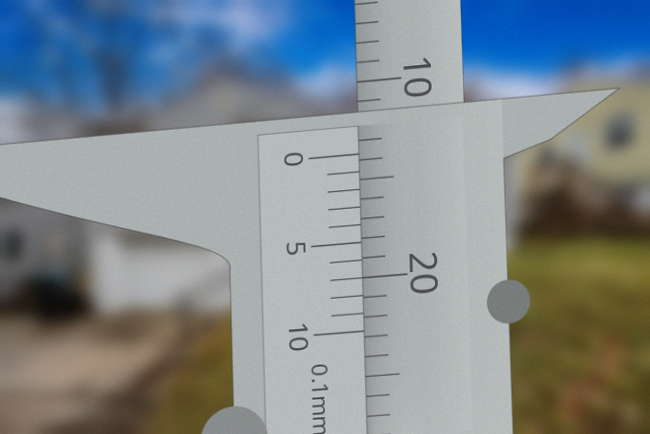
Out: mm 13.7
